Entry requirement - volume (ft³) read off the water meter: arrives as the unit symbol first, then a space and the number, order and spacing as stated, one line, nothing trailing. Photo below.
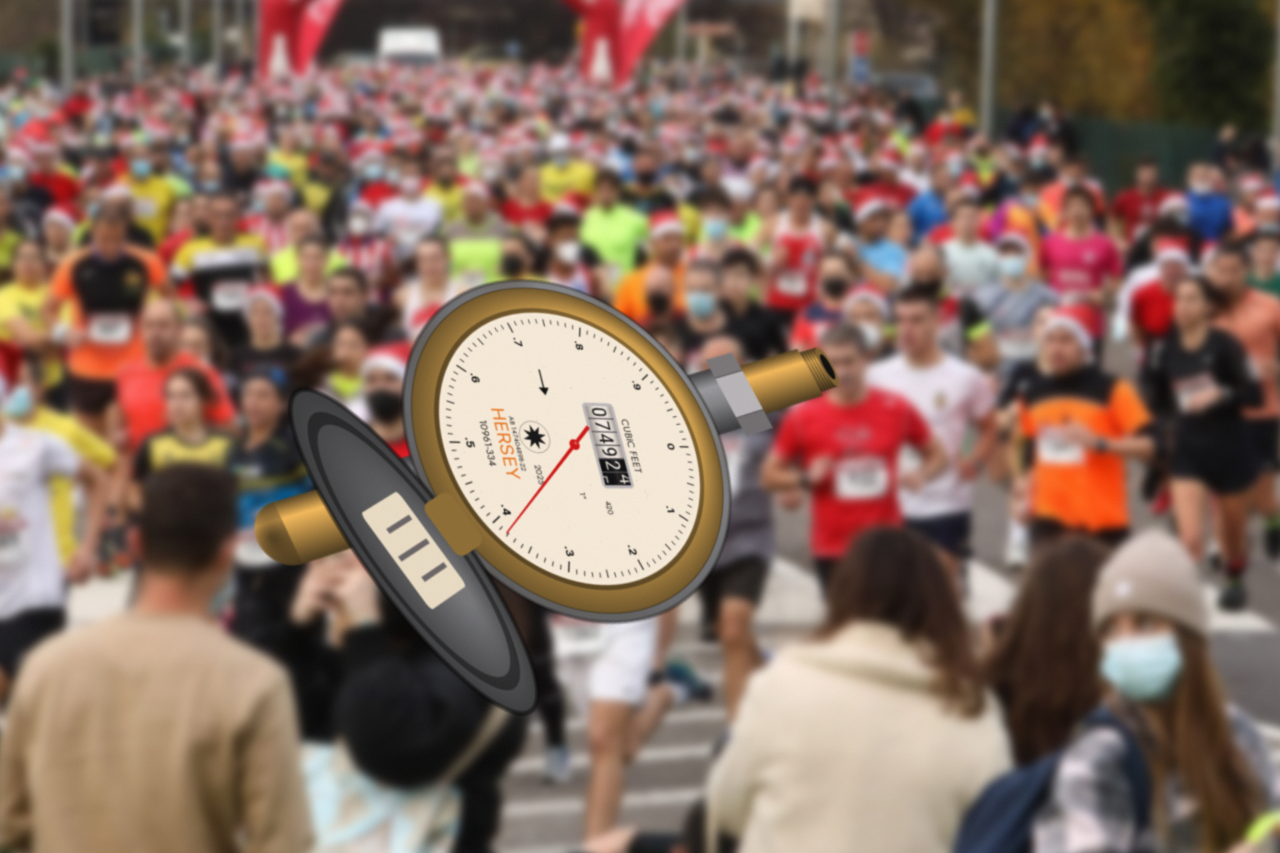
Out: ft³ 74924.38
